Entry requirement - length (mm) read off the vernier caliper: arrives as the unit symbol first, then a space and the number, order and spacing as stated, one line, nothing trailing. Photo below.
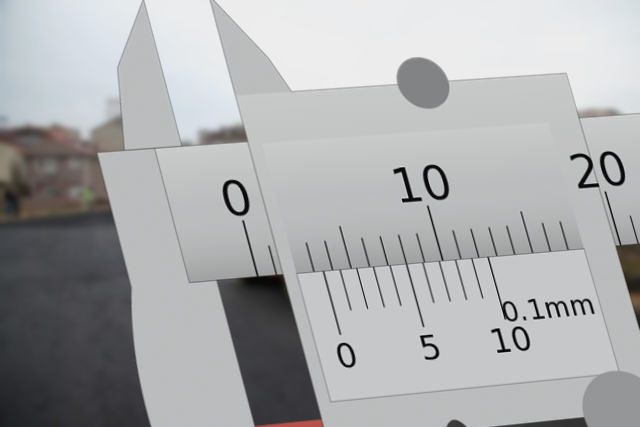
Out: mm 3.5
